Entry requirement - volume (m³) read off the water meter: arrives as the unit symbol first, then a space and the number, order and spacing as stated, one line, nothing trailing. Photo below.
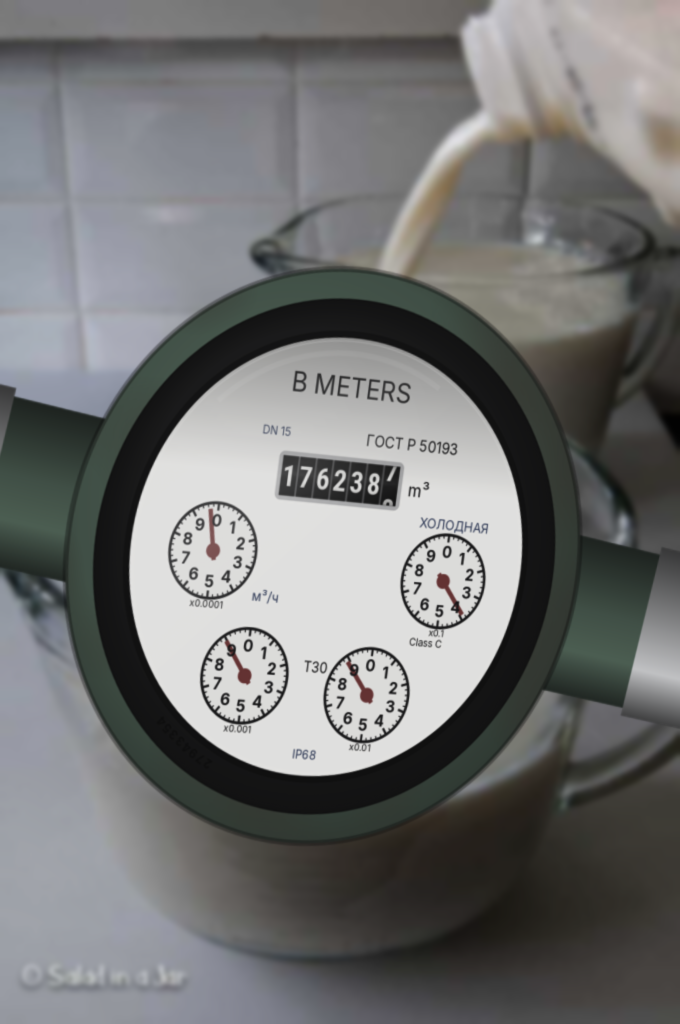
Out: m³ 1762387.3889
